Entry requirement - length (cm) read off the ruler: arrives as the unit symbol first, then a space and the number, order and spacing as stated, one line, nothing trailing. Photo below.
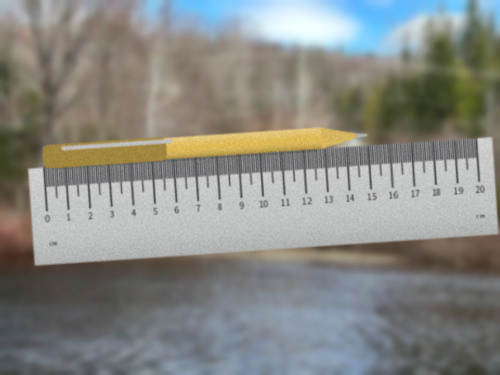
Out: cm 15
